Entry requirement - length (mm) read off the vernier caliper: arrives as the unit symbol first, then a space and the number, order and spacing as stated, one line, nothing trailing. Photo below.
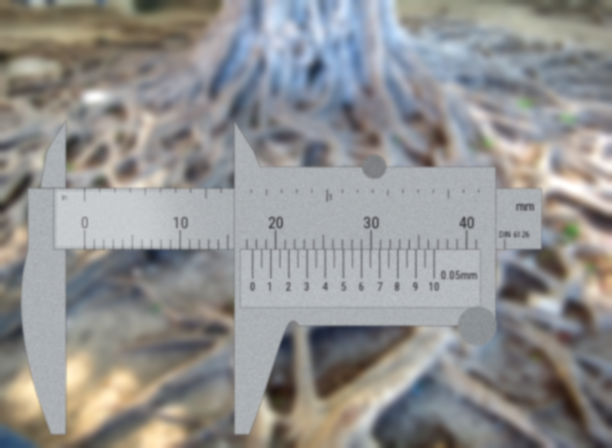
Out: mm 17.6
